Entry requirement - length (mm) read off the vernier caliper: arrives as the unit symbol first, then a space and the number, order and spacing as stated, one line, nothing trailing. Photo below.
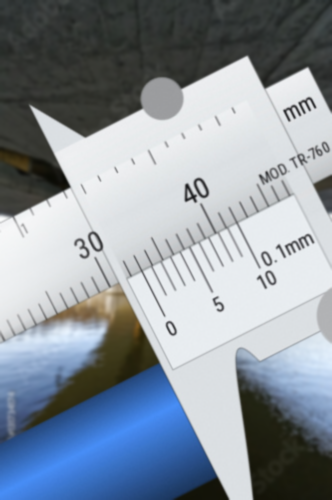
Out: mm 33.0
